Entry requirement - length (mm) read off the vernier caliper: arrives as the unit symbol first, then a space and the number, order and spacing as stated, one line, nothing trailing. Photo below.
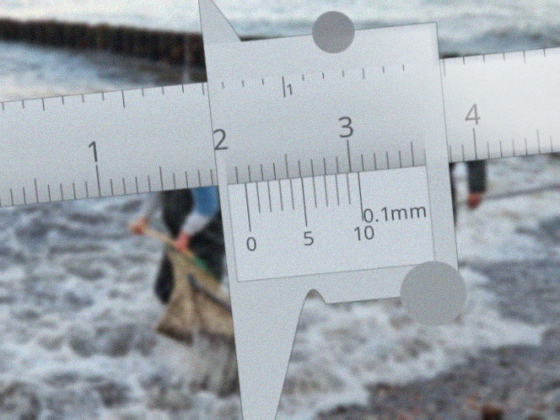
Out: mm 21.6
